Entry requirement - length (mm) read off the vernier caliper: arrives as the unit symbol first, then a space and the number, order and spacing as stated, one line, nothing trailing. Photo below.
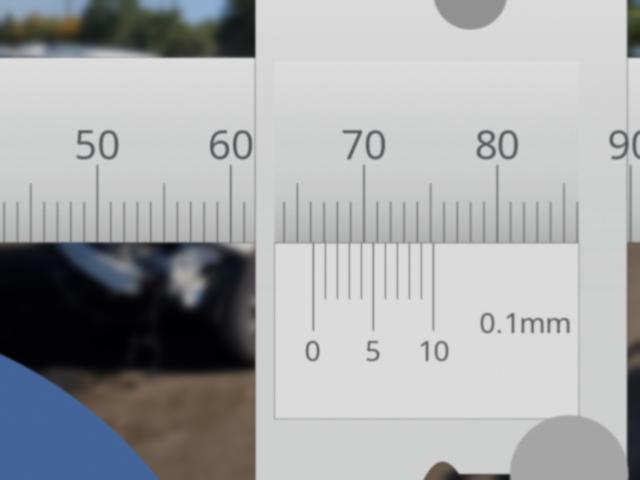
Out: mm 66.2
